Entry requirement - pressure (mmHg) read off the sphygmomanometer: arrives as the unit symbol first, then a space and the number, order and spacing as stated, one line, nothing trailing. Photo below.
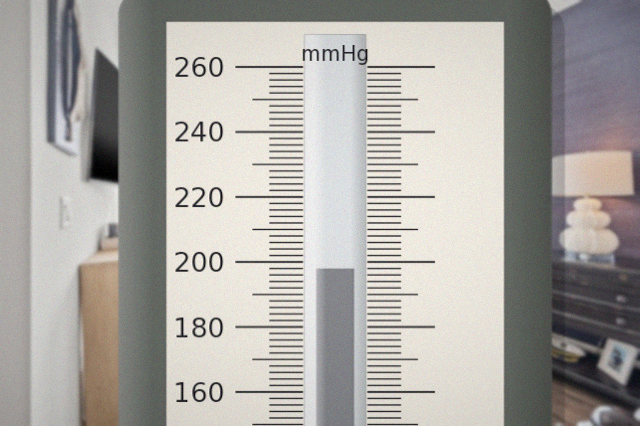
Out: mmHg 198
